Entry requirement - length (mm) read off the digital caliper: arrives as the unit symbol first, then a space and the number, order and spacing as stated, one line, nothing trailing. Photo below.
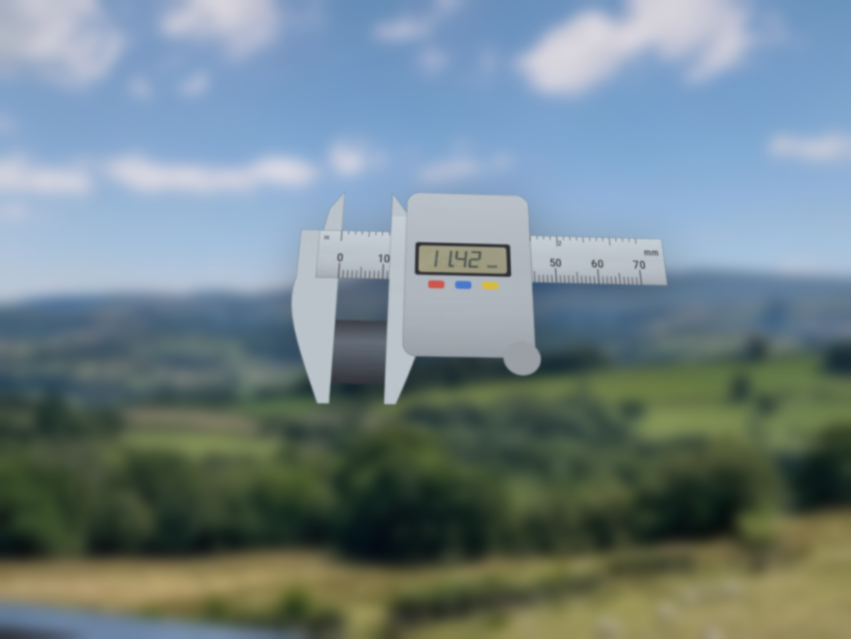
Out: mm 11.42
